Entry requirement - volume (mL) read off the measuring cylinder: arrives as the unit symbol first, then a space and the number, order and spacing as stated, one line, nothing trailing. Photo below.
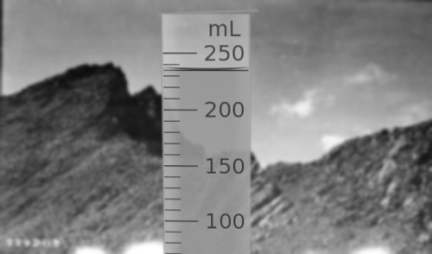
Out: mL 235
